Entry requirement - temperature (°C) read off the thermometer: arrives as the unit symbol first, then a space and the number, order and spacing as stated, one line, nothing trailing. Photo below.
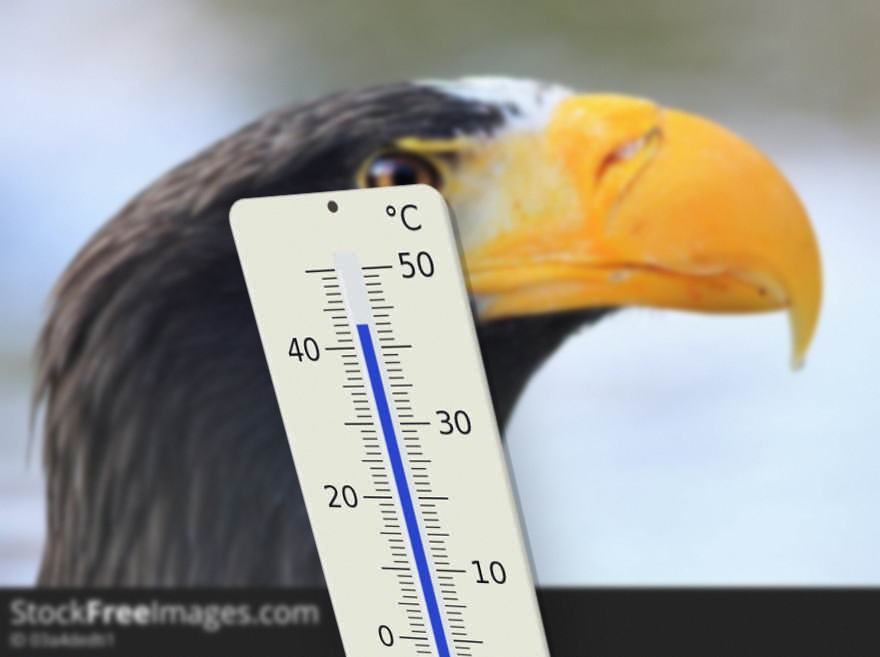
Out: °C 43
